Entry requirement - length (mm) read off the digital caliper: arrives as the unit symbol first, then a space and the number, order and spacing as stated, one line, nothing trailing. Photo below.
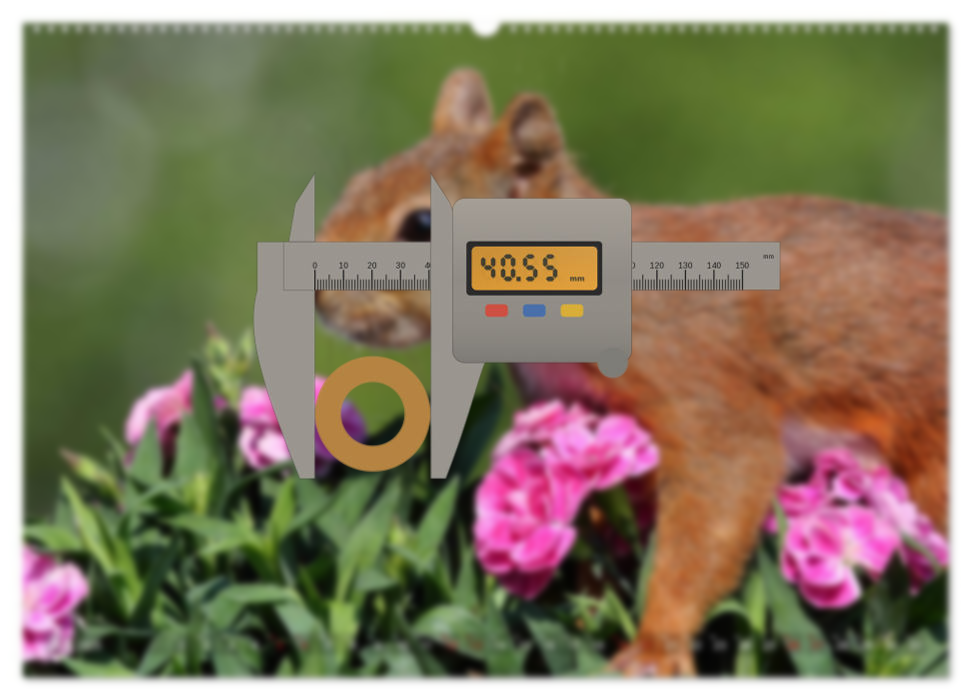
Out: mm 40.55
